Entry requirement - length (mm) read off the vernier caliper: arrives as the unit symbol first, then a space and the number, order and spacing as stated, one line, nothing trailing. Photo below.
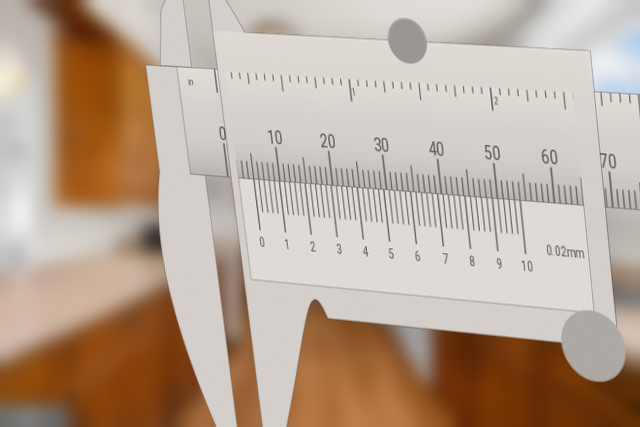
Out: mm 5.0
